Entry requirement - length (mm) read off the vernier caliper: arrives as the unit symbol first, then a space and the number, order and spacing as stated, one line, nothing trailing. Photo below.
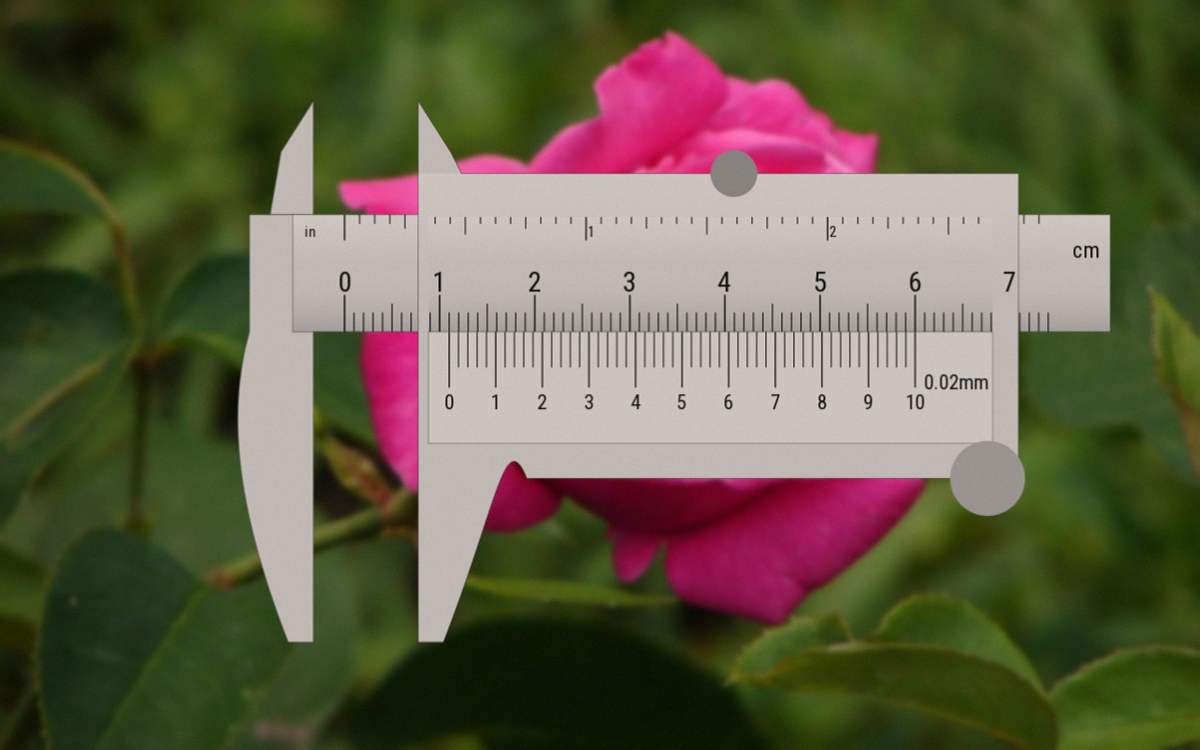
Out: mm 11.0
